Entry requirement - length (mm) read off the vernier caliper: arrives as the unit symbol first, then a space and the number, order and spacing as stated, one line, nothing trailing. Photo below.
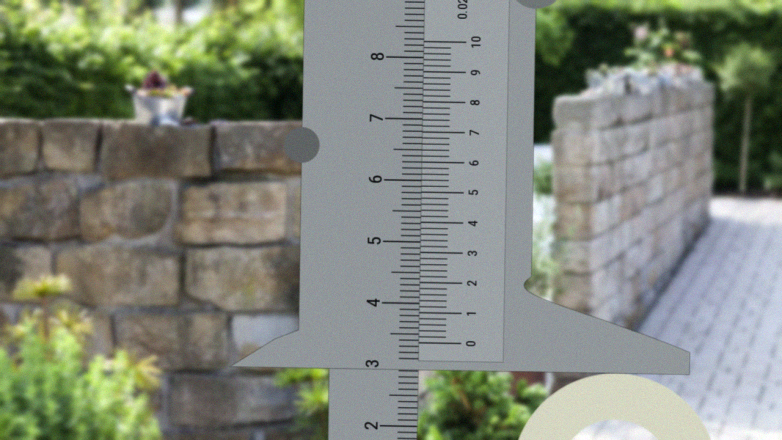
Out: mm 33.6
